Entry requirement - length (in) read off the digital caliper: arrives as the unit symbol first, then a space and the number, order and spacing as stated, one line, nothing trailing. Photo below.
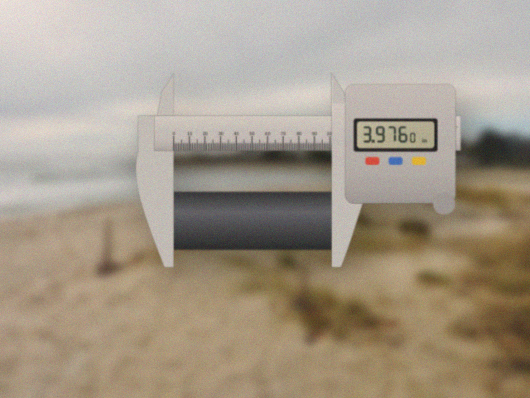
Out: in 3.9760
